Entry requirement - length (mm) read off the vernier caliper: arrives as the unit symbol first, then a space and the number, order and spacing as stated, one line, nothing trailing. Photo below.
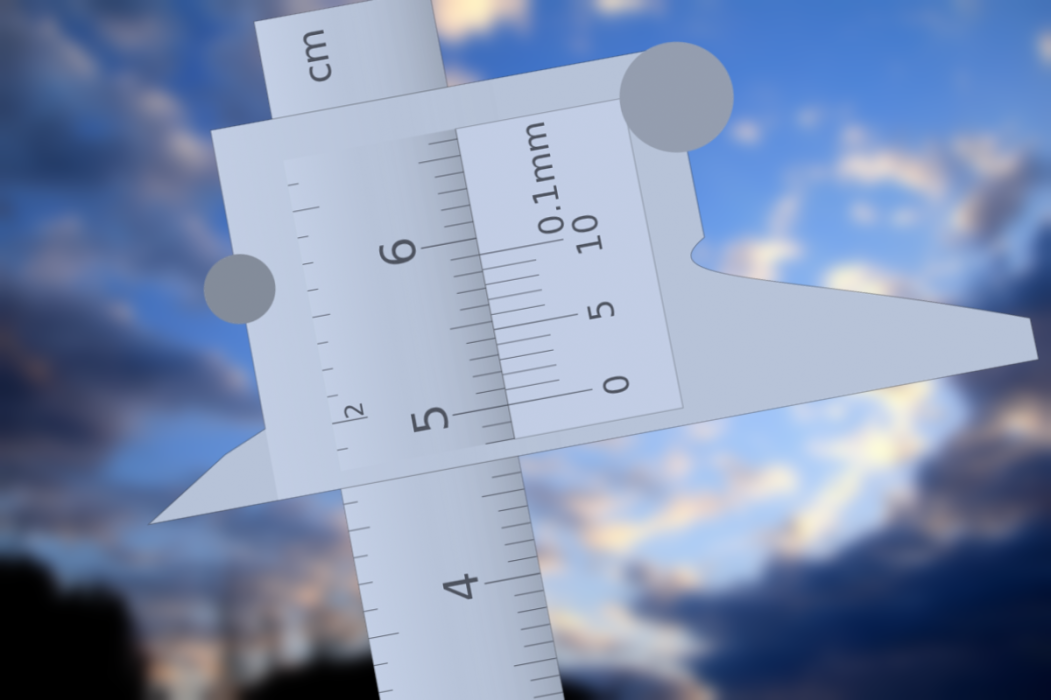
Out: mm 50.0
